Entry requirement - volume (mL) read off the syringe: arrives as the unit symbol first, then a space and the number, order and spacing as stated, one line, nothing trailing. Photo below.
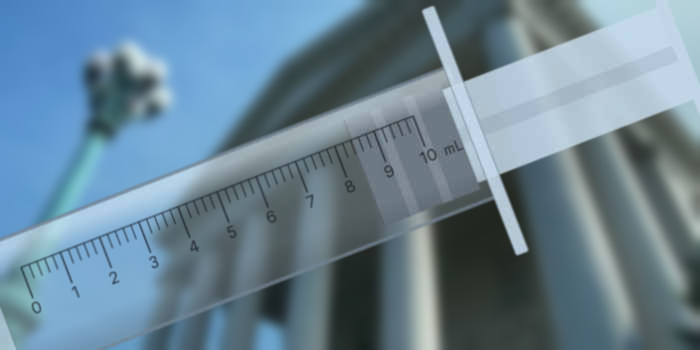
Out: mL 8.4
